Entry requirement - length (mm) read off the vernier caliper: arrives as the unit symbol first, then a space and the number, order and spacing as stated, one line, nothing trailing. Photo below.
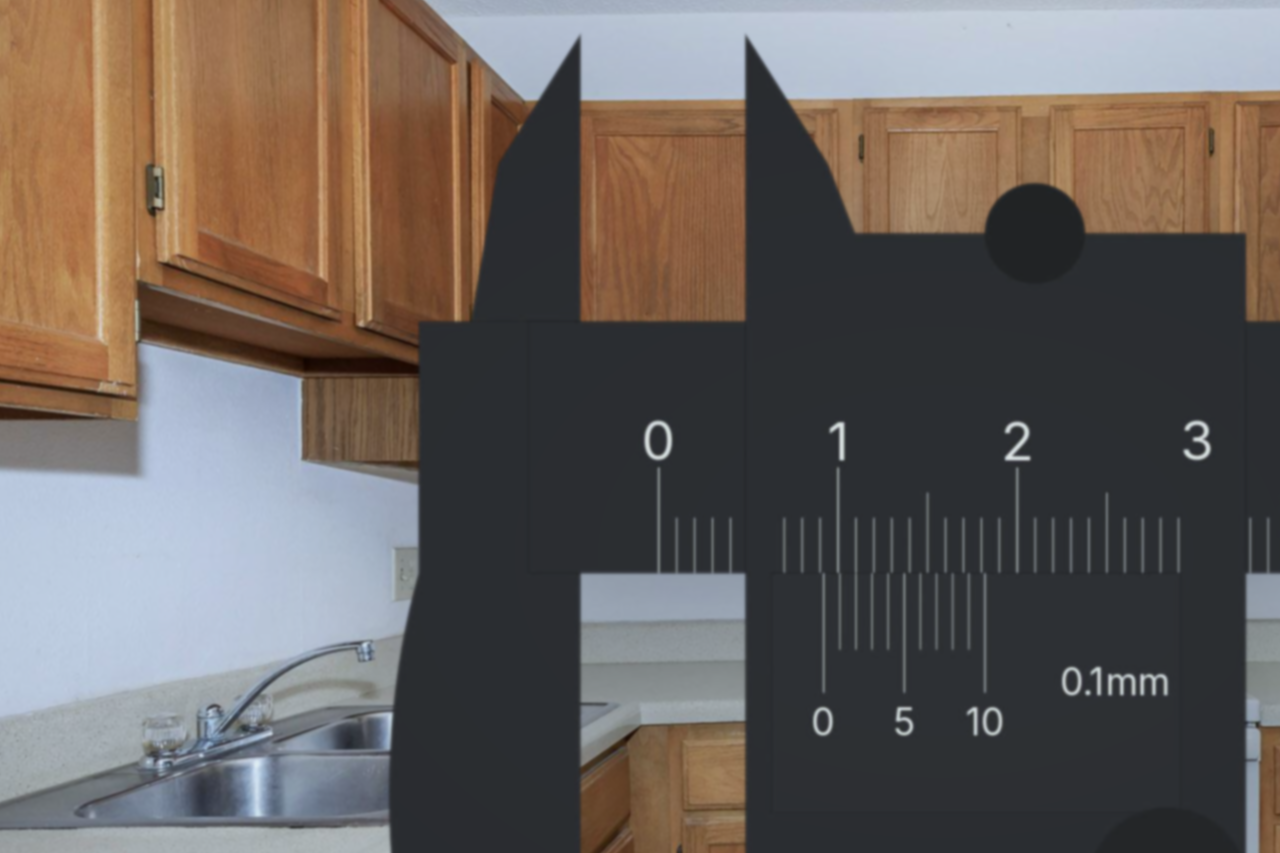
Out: mm 9.2
